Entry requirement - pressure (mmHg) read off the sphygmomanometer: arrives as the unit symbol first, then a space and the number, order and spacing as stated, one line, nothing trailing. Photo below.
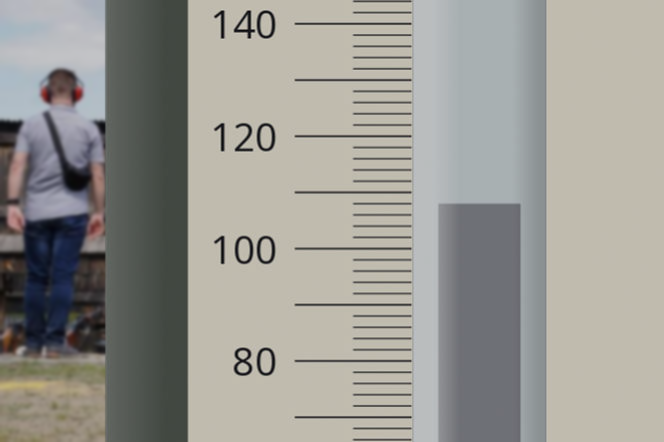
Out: mmHg 108
